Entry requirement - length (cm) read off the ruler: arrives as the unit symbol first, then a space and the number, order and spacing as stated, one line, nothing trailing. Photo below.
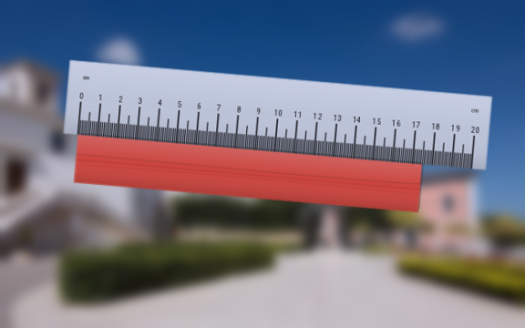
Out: cm 17.5
